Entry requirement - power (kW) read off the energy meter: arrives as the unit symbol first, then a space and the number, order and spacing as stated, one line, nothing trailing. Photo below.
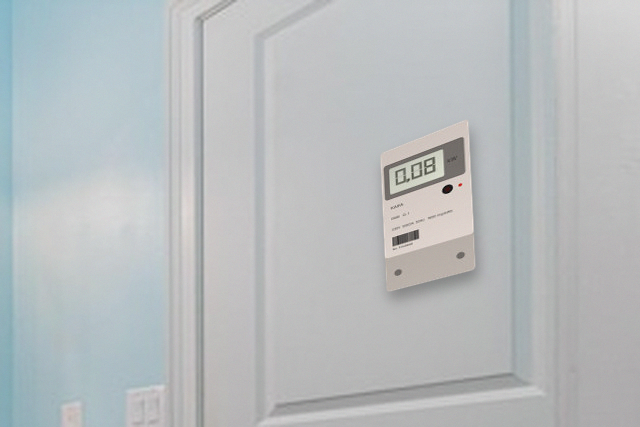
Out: kW 0.08
